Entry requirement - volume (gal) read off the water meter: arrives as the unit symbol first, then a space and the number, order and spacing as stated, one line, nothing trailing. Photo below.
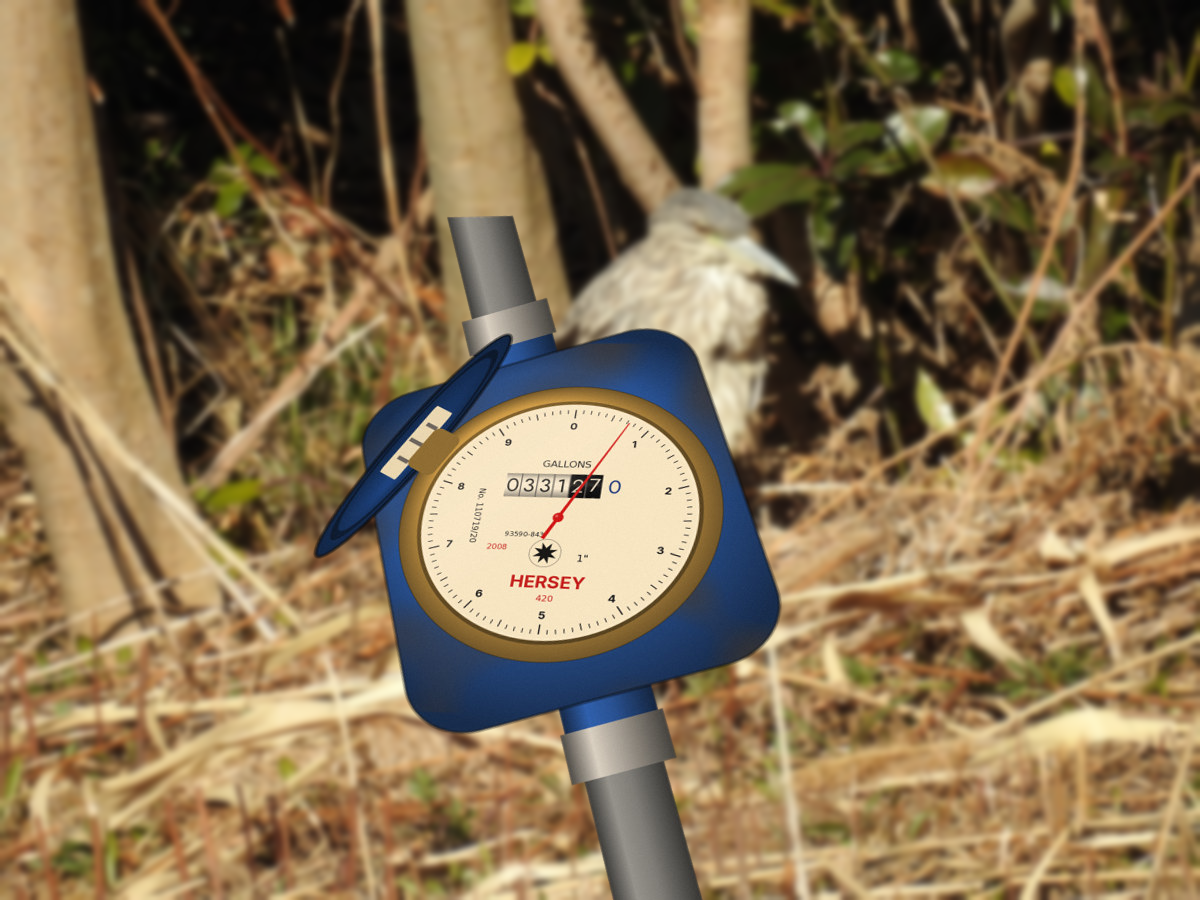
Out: gal 331270.7
